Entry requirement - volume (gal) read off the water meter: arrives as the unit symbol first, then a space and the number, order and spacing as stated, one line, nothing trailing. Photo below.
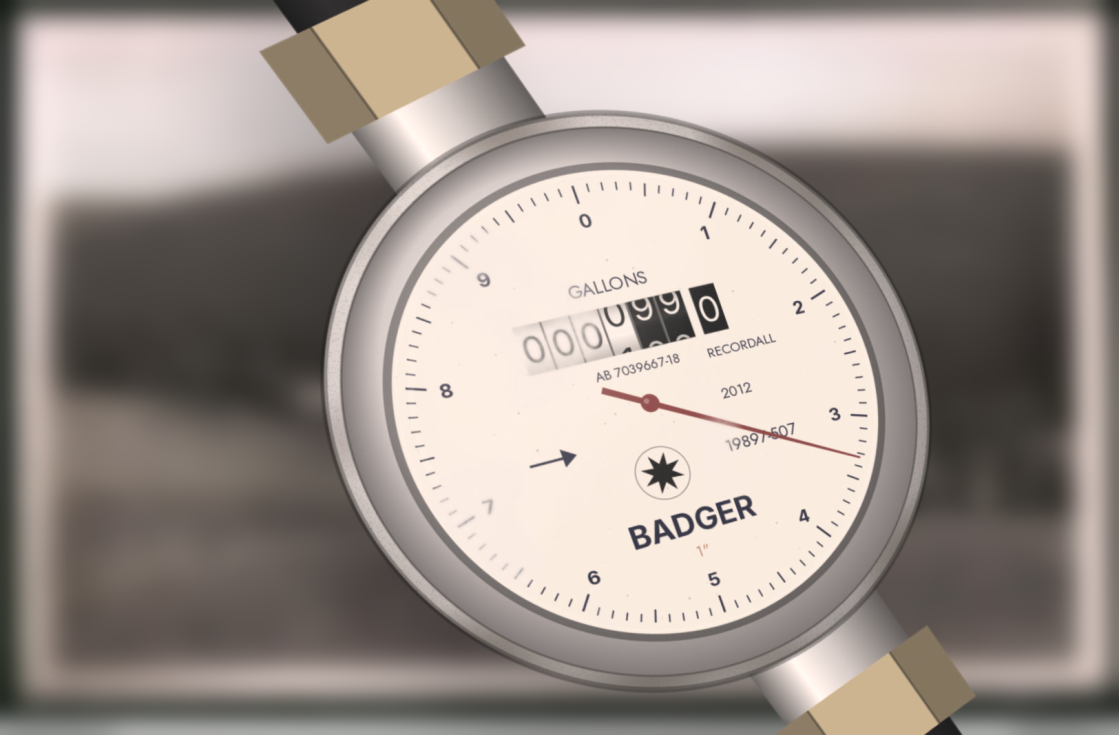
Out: gal 993.3
